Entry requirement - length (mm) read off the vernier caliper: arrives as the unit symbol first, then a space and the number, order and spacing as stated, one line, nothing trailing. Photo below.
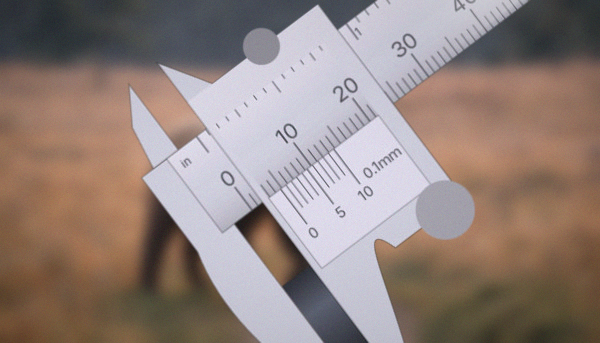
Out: mm 4.8
